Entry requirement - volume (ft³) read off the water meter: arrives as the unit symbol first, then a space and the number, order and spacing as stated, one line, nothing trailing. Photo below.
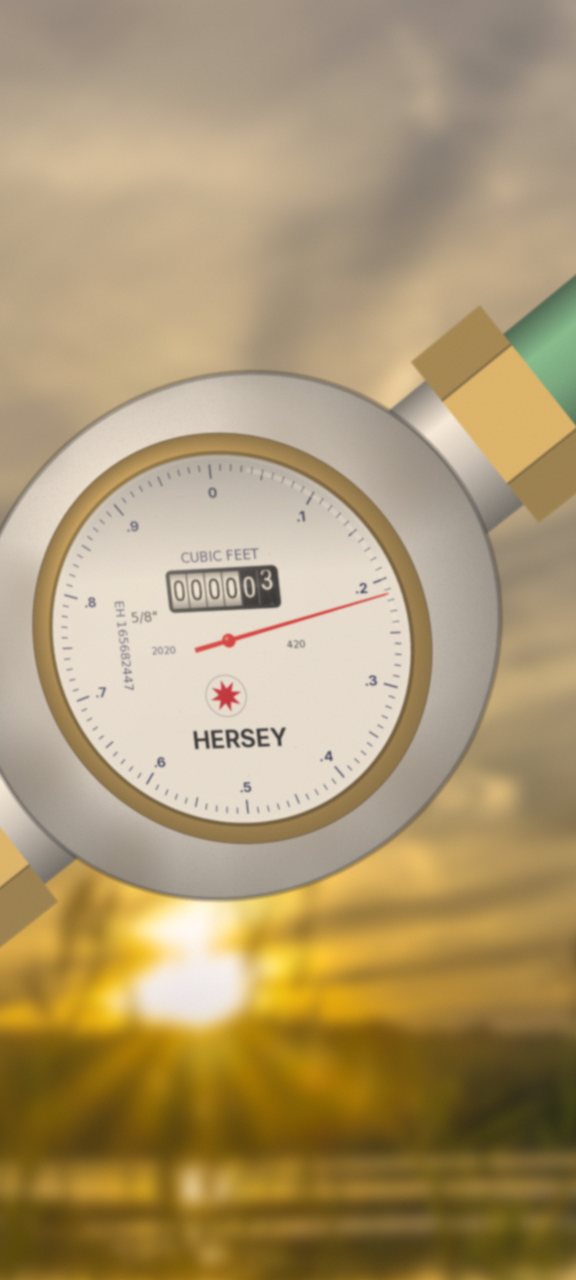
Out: ft³ 3.21
